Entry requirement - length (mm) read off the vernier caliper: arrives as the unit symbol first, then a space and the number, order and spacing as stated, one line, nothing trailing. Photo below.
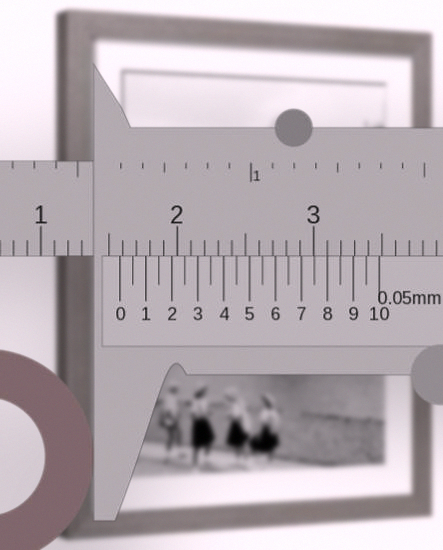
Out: mm 15.8
